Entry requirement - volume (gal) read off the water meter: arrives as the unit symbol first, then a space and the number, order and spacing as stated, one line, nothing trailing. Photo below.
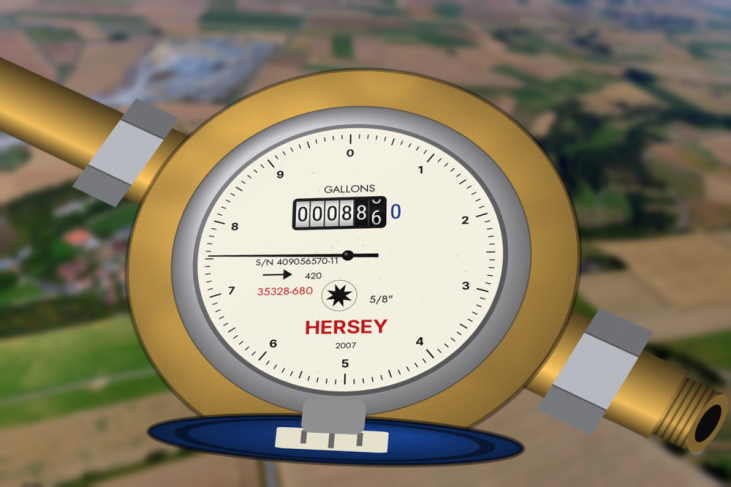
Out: gal 8857.5
